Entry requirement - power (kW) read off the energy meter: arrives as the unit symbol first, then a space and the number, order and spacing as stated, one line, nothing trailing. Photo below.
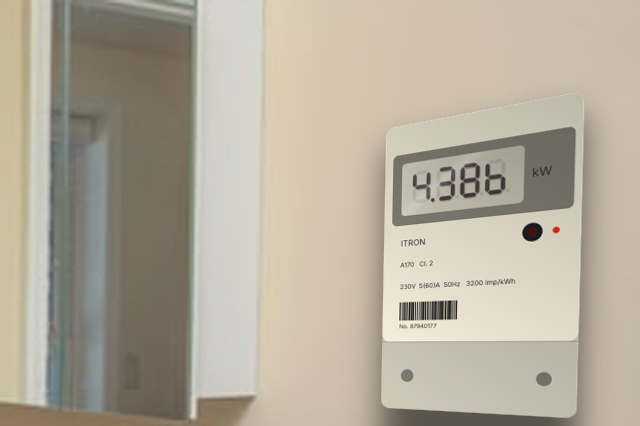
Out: kW 4.386
